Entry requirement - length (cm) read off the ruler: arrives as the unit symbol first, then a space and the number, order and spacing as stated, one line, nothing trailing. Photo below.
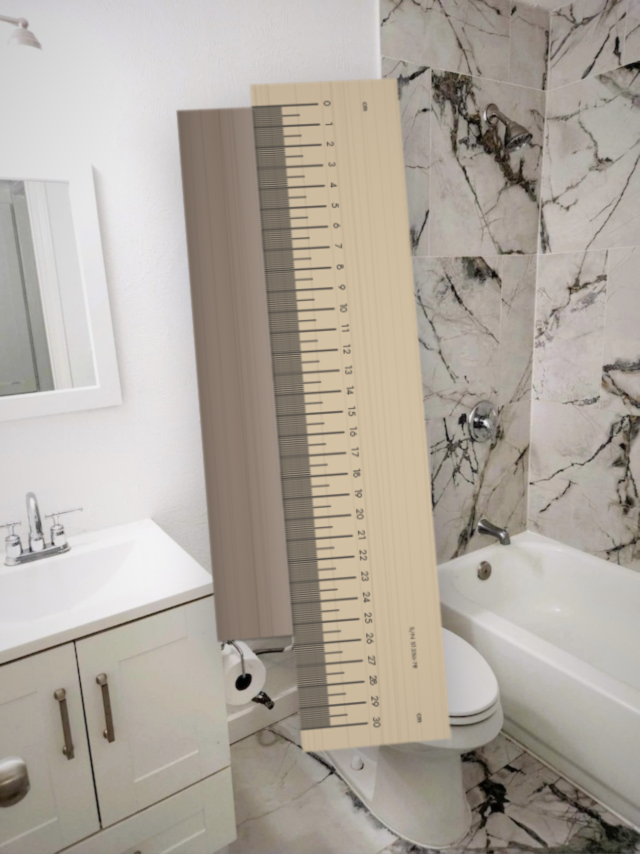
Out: cm 25.5
